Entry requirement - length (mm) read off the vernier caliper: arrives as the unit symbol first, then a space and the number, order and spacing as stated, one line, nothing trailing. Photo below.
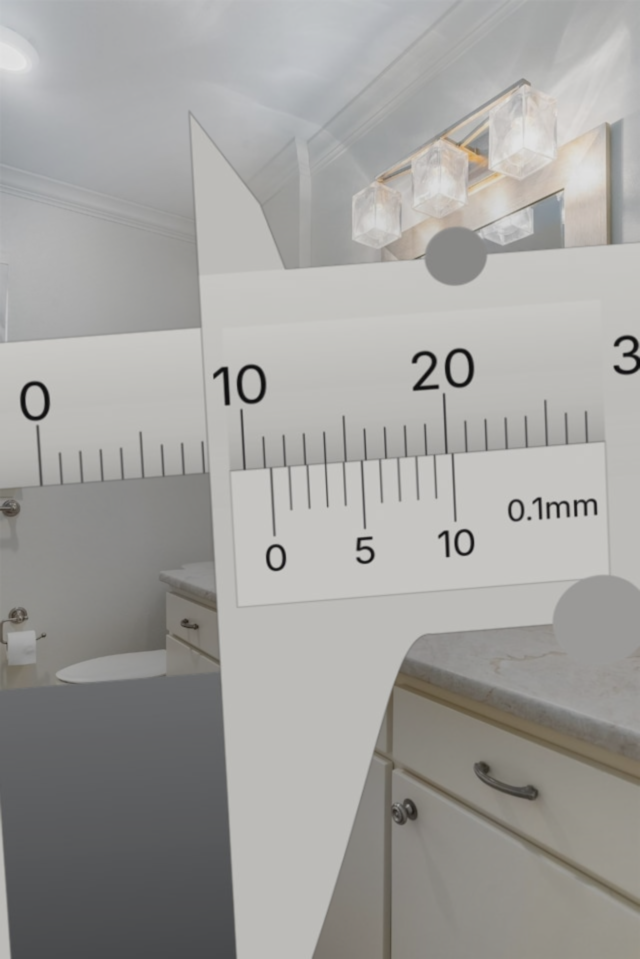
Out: mm 11.3
